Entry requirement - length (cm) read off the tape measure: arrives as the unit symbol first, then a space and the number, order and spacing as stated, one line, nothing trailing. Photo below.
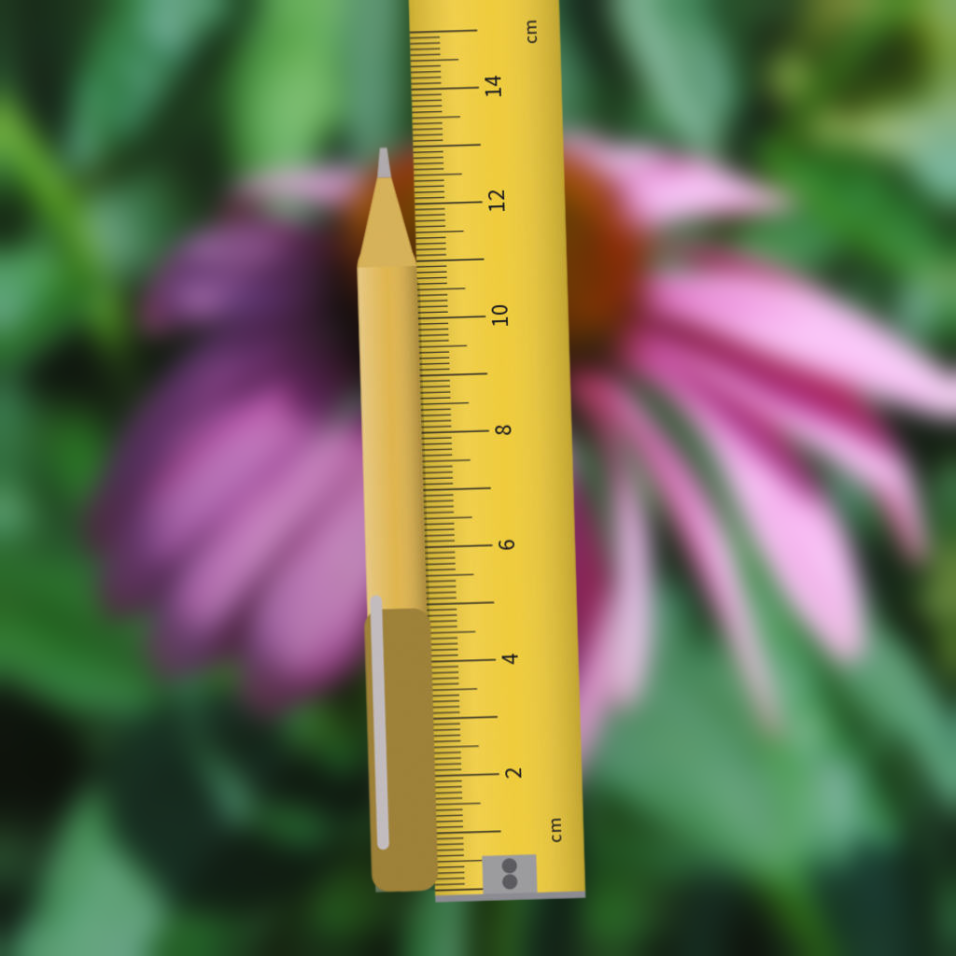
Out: cm 13
